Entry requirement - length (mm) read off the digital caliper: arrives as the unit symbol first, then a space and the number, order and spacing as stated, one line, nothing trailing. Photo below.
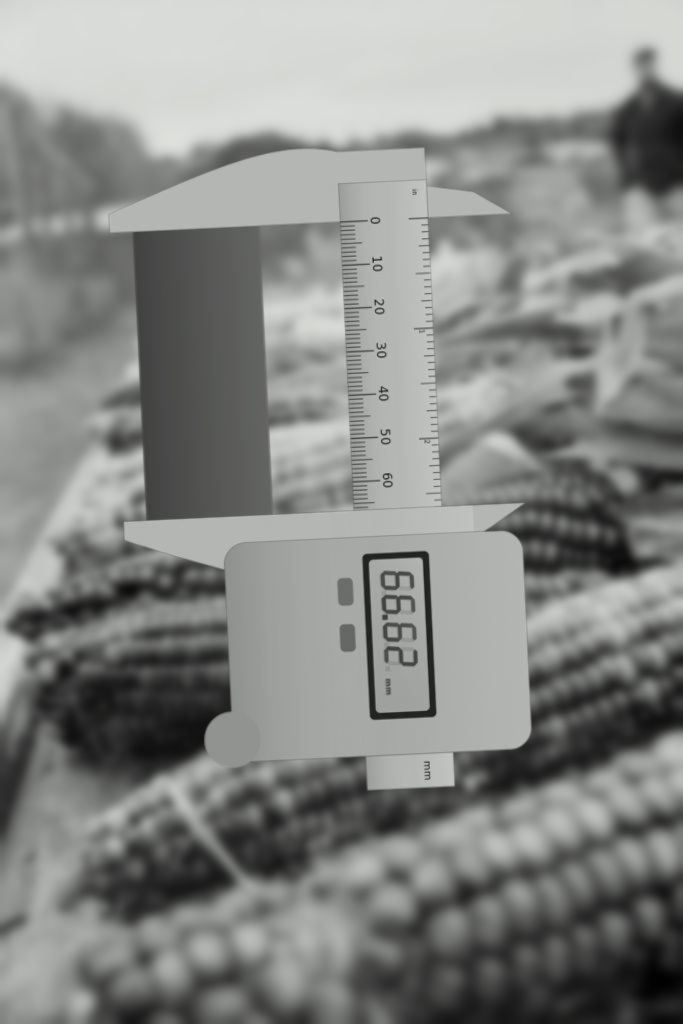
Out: mm 66.62
